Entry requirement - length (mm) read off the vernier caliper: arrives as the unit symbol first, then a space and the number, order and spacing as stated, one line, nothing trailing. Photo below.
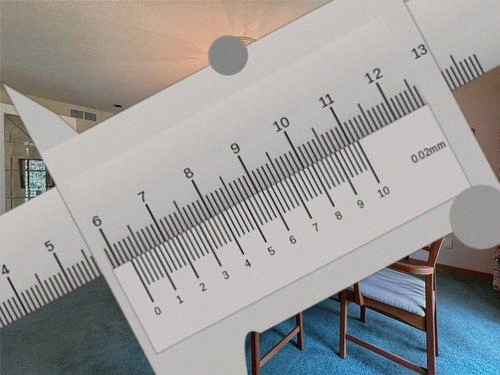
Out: mm 62.5
